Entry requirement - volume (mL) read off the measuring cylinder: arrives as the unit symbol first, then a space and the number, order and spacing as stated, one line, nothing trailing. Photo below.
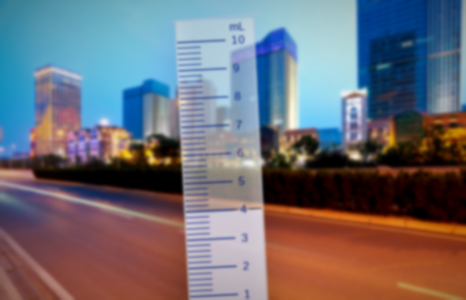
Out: mL 4
